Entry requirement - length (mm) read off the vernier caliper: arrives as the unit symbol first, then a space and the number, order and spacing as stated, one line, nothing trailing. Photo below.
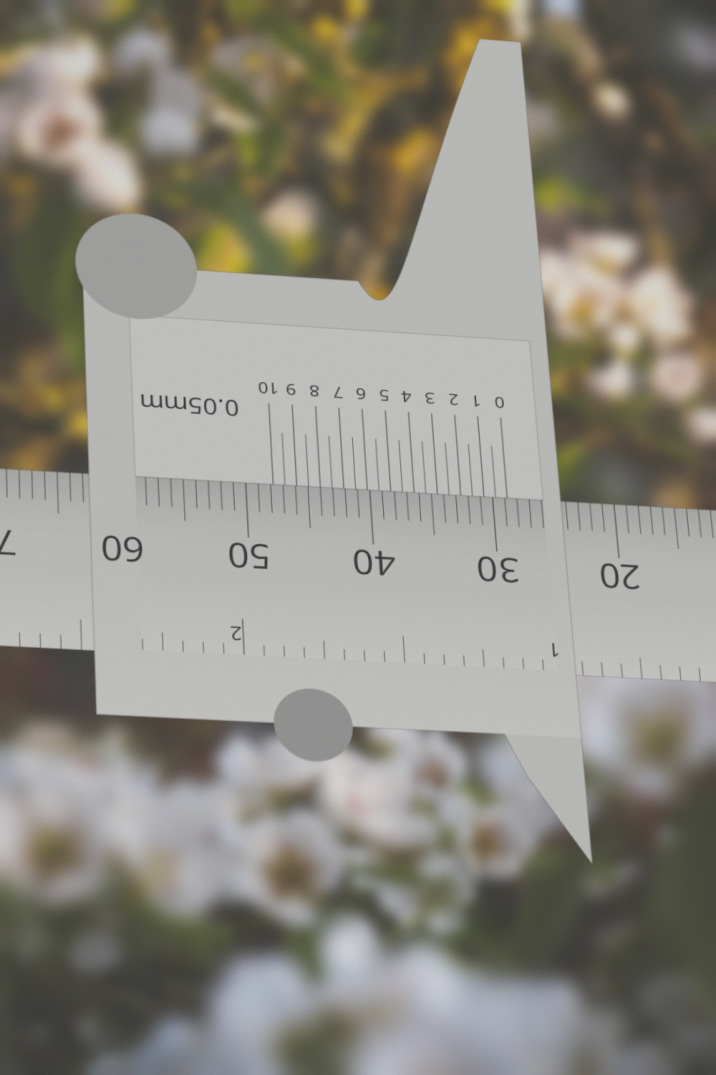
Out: mm 28.8
